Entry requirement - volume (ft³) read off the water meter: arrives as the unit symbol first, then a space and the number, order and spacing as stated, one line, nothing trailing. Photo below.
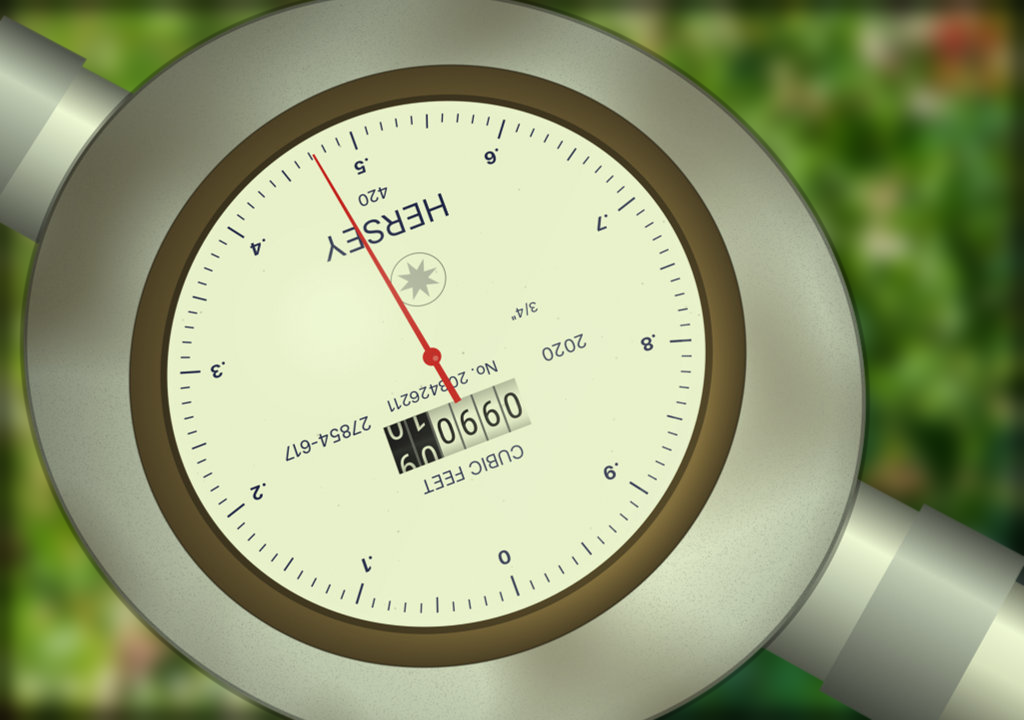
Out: ft³ 99009.47
